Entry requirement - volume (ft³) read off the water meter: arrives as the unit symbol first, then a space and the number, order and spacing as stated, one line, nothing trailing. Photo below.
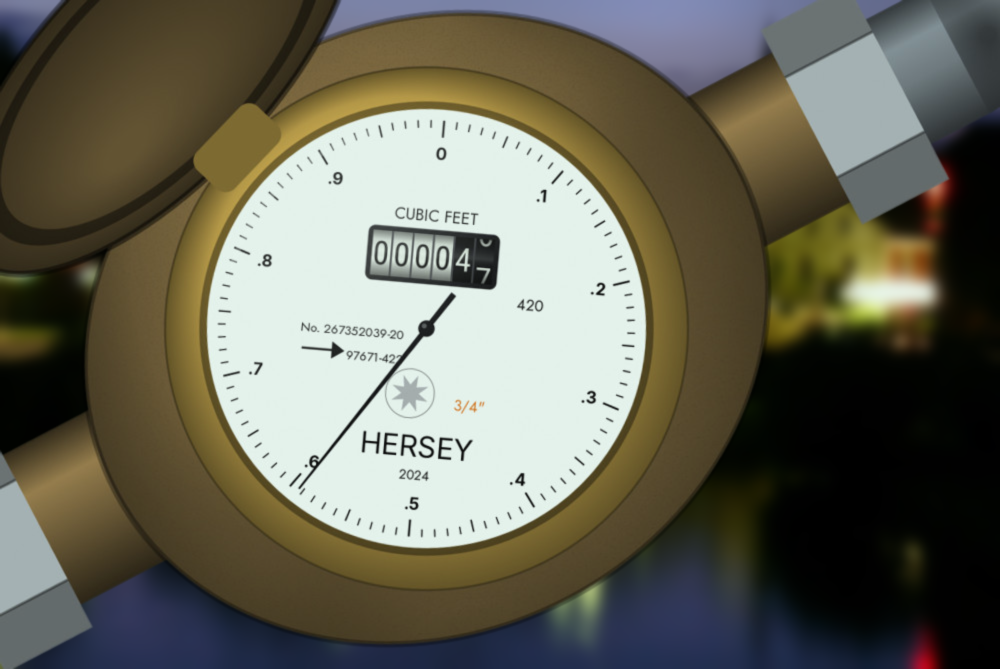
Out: ft³ 46.59
